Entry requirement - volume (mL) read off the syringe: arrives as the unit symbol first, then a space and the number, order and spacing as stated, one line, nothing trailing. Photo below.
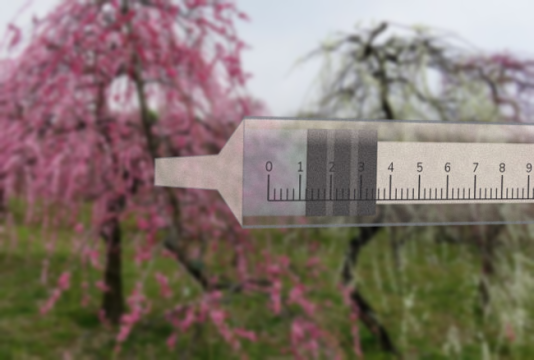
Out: mL 1.2
